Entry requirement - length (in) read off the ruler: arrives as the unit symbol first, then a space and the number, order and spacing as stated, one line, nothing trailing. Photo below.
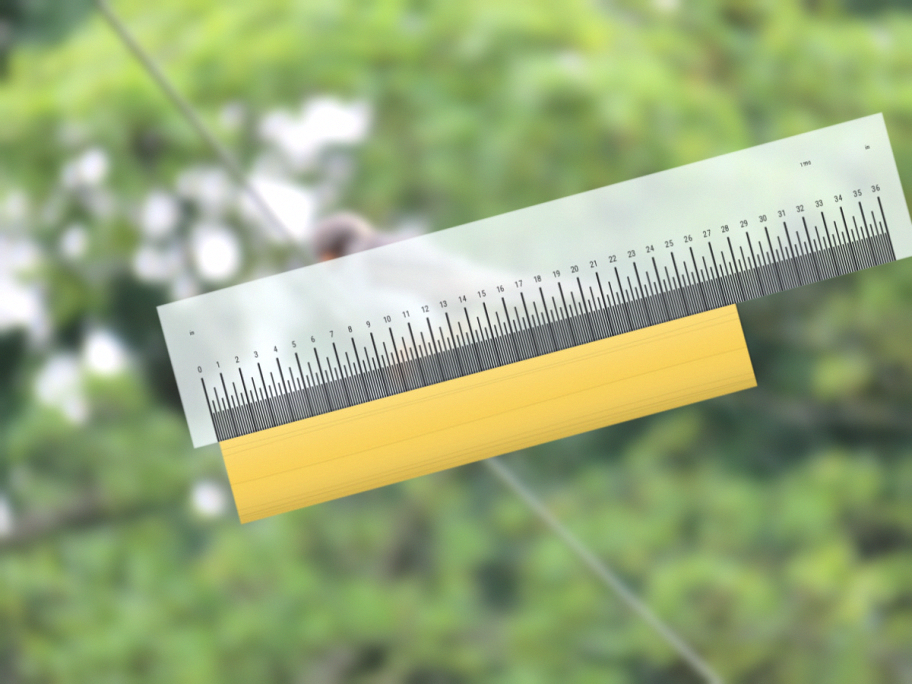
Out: in 27.5
